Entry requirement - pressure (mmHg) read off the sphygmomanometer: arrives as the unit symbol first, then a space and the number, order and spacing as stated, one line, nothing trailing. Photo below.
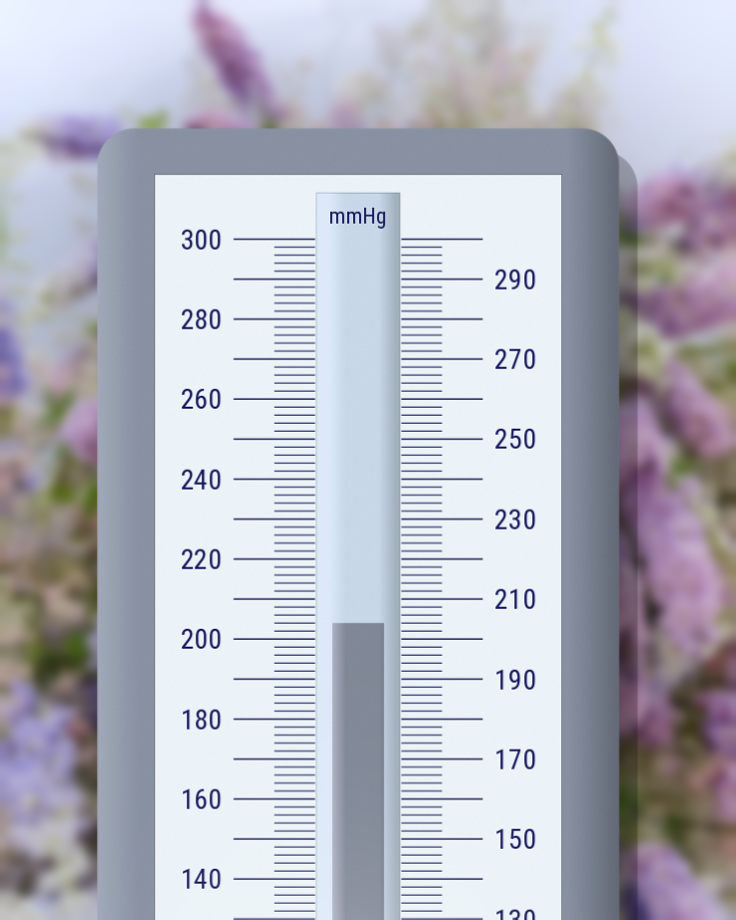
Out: mmHg 204
